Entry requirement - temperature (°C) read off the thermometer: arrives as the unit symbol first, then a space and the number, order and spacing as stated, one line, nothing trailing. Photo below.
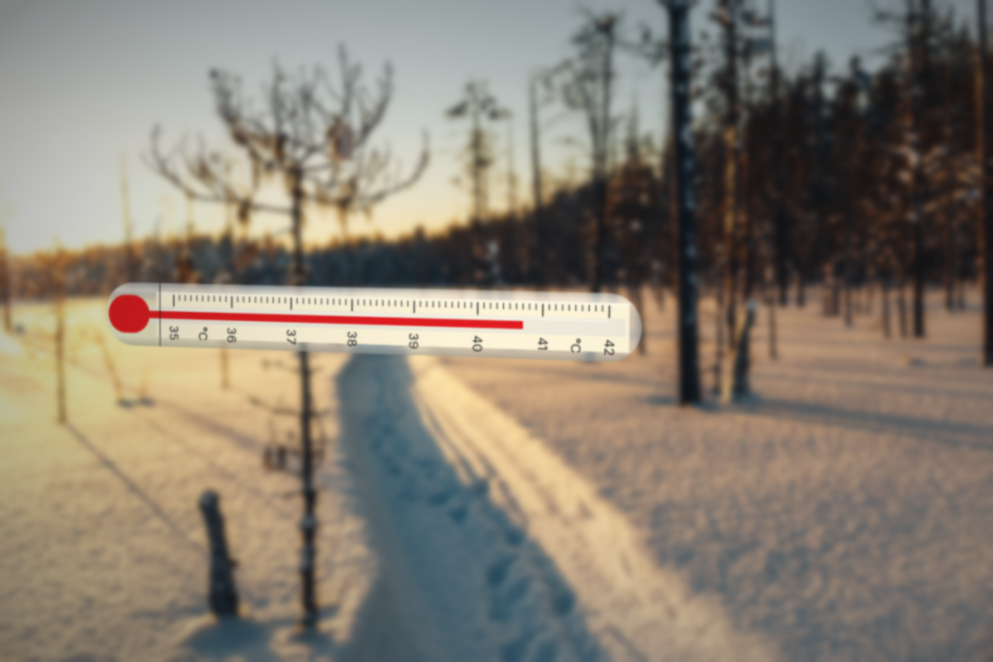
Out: °C 40.7
